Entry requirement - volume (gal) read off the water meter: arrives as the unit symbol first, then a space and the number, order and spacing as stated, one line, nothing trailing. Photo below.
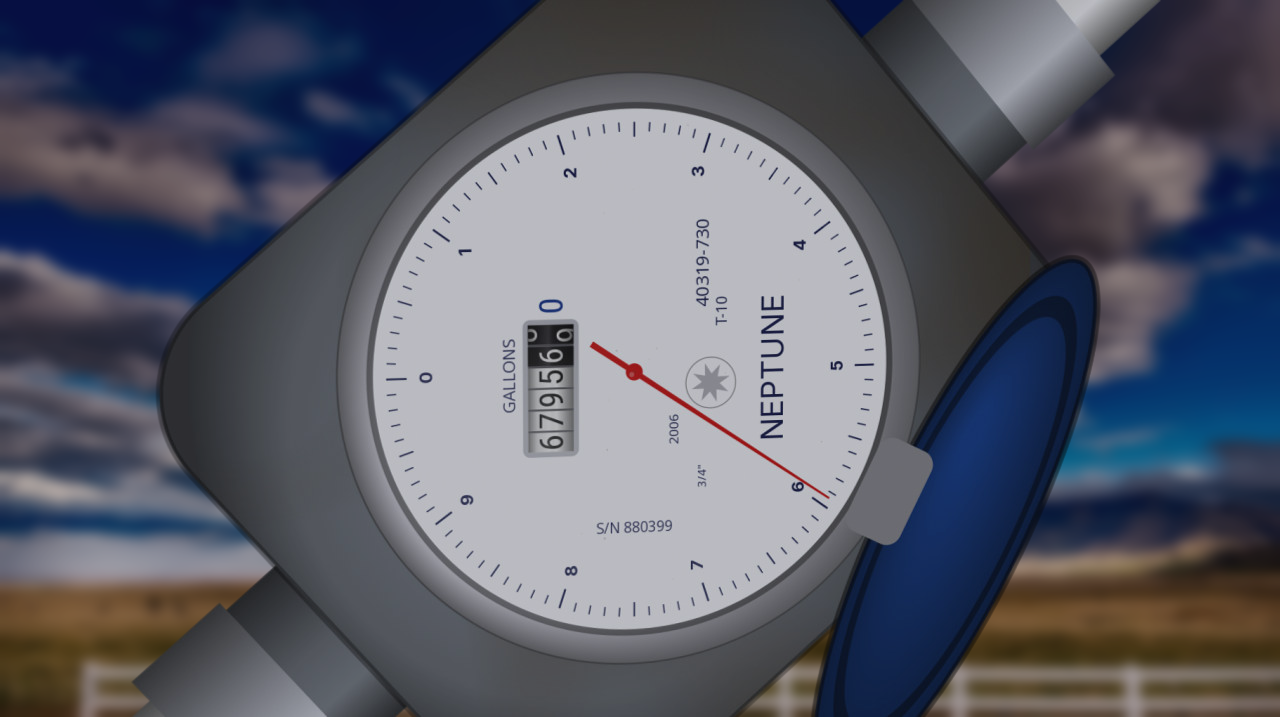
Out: gal 6795685.9
